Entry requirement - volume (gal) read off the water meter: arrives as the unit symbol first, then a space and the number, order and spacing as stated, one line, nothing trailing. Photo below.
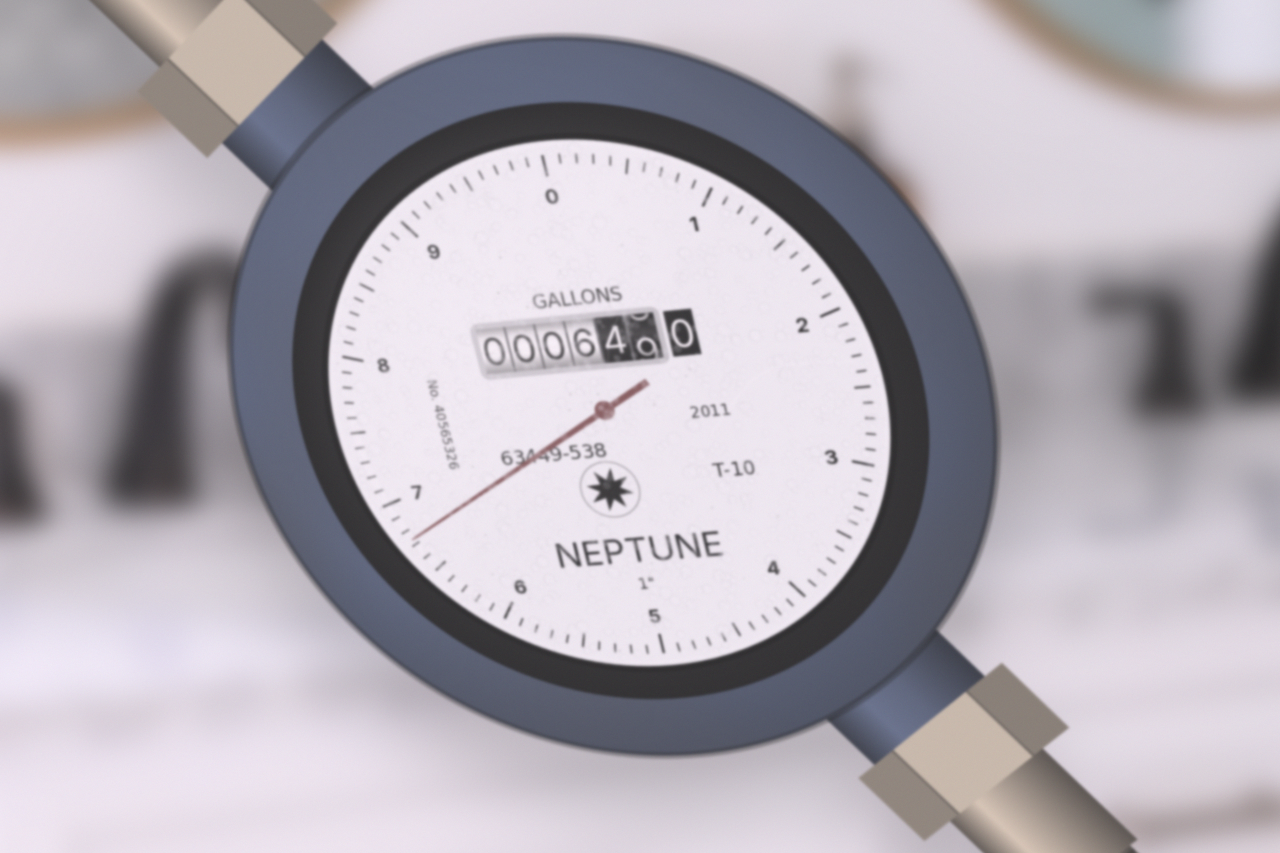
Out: gal 6486.7
